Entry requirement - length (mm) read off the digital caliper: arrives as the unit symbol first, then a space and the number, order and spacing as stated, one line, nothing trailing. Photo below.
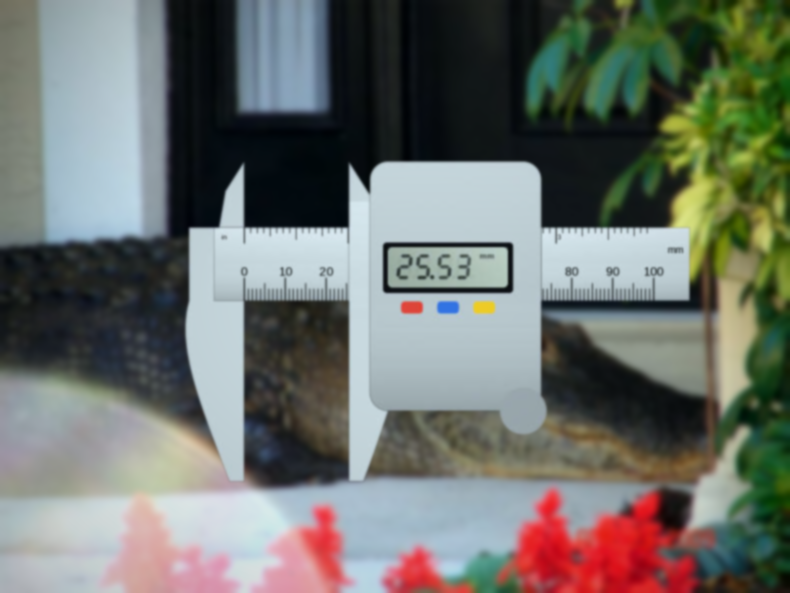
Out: mm 25.53
